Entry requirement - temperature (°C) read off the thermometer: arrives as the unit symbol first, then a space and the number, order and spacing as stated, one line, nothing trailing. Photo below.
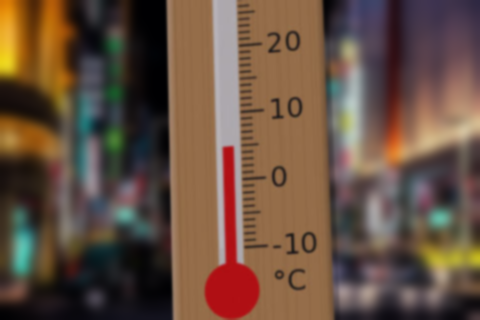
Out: °C 5
